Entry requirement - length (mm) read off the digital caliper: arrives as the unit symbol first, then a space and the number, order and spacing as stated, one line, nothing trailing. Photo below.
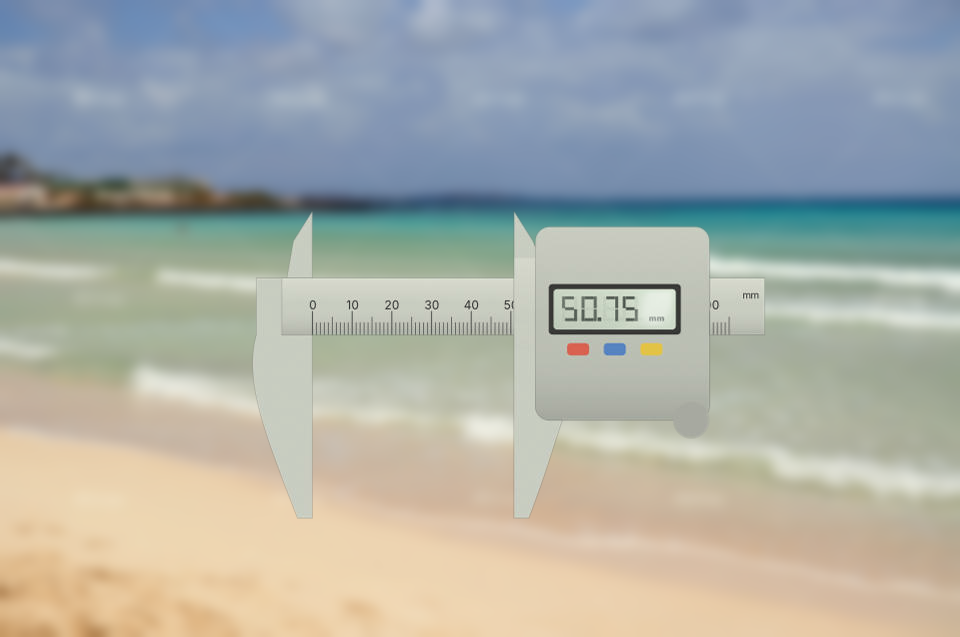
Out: mm 50.75
